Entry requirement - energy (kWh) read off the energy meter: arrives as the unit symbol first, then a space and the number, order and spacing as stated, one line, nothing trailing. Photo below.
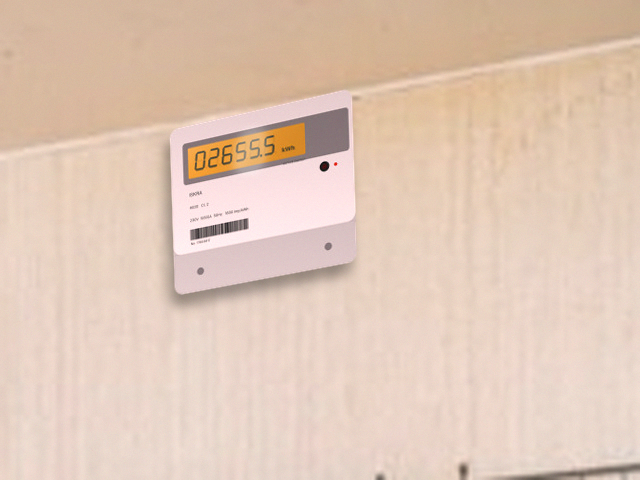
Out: kWh 2655.5
